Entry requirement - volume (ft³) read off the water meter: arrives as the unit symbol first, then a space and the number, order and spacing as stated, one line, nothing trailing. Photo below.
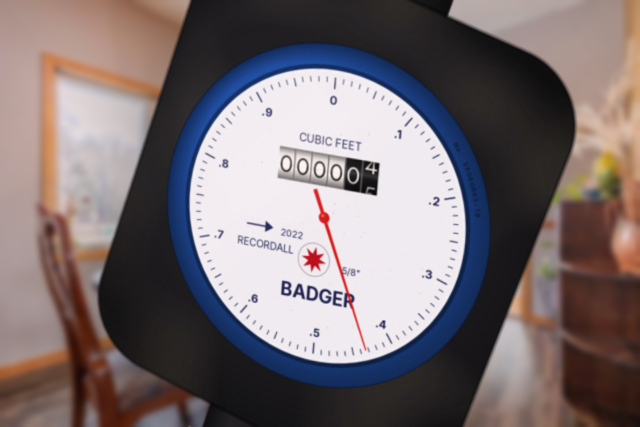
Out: ft³ 4.43
